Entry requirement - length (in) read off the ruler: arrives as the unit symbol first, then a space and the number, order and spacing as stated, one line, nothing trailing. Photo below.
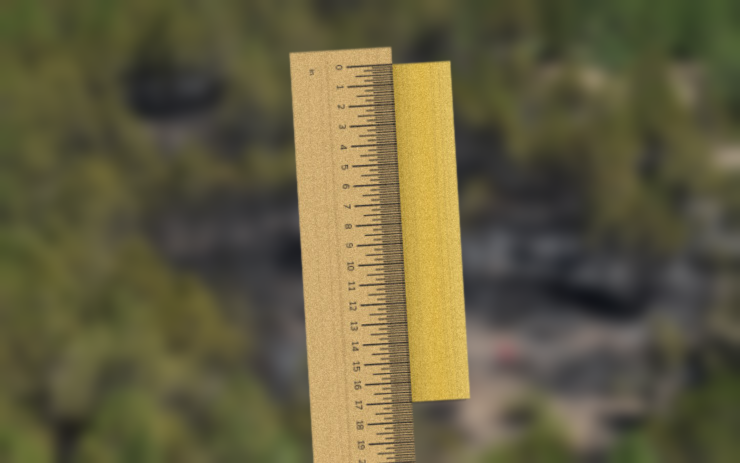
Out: in 17
